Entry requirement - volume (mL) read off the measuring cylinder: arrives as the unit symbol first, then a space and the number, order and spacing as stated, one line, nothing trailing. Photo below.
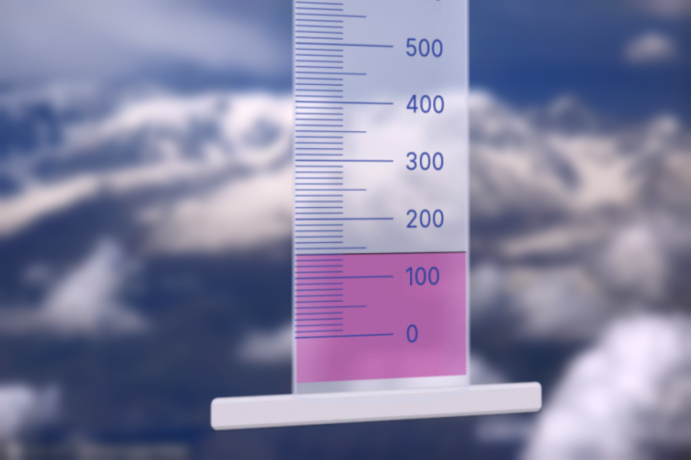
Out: mL 140
